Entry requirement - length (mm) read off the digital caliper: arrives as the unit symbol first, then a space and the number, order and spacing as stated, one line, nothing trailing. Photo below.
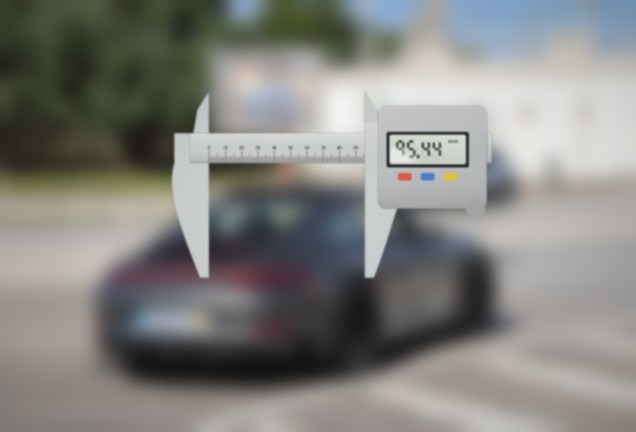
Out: mm 95.44
